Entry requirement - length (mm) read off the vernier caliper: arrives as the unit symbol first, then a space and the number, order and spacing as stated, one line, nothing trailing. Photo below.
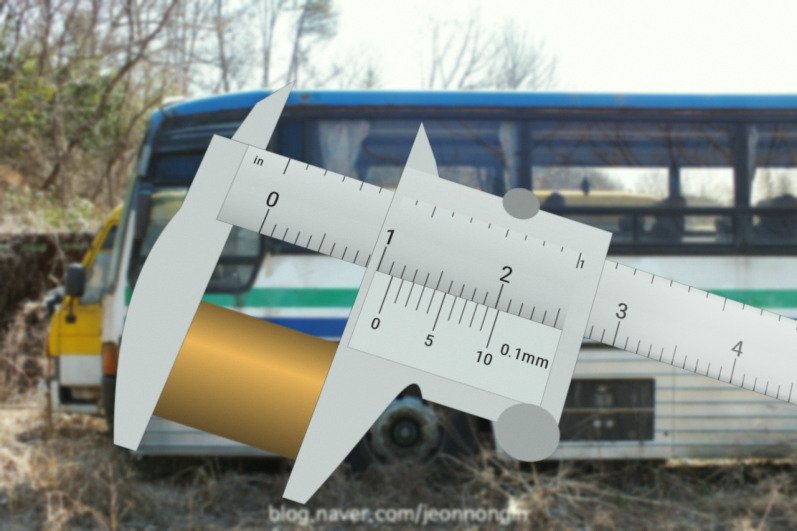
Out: mm 11.3
